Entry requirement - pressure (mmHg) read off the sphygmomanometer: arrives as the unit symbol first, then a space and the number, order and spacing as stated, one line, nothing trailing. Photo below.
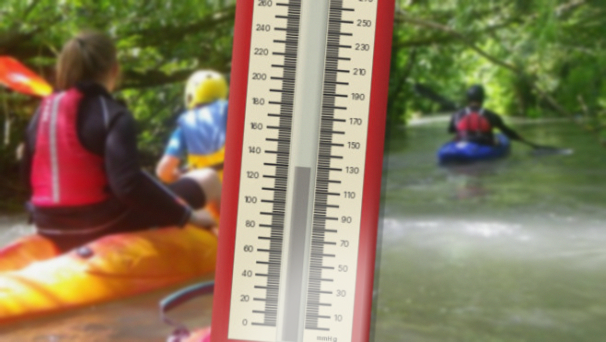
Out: mmHg 130
